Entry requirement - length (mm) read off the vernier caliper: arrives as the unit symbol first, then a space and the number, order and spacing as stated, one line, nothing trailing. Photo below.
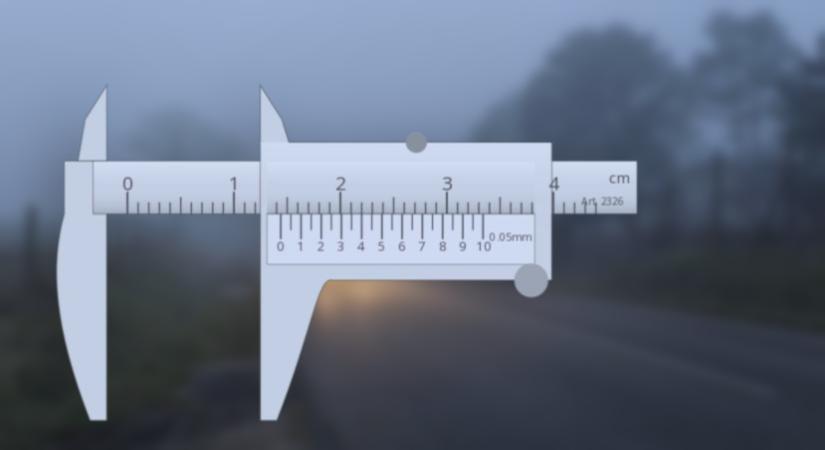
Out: mm 14.4
